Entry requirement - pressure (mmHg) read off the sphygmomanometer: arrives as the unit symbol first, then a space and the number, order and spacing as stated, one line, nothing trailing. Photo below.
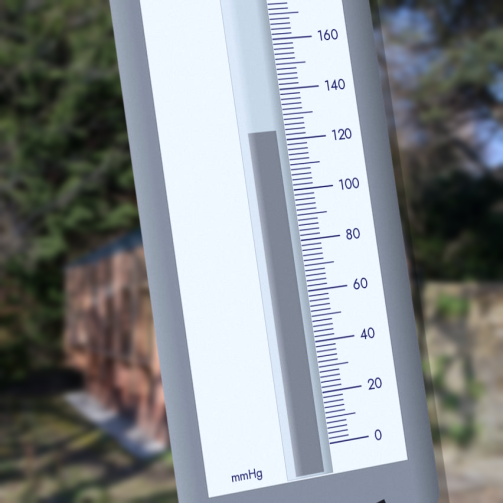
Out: mmHg 124
